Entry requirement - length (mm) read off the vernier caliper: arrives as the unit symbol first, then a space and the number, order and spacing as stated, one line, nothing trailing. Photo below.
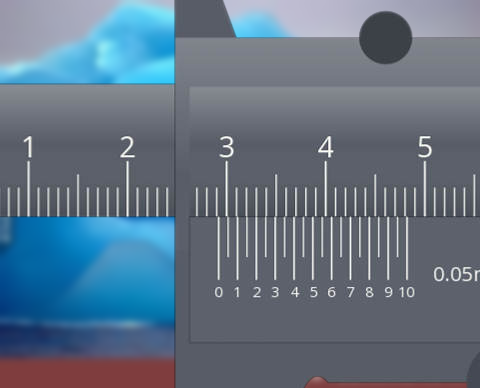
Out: mm 29.2
